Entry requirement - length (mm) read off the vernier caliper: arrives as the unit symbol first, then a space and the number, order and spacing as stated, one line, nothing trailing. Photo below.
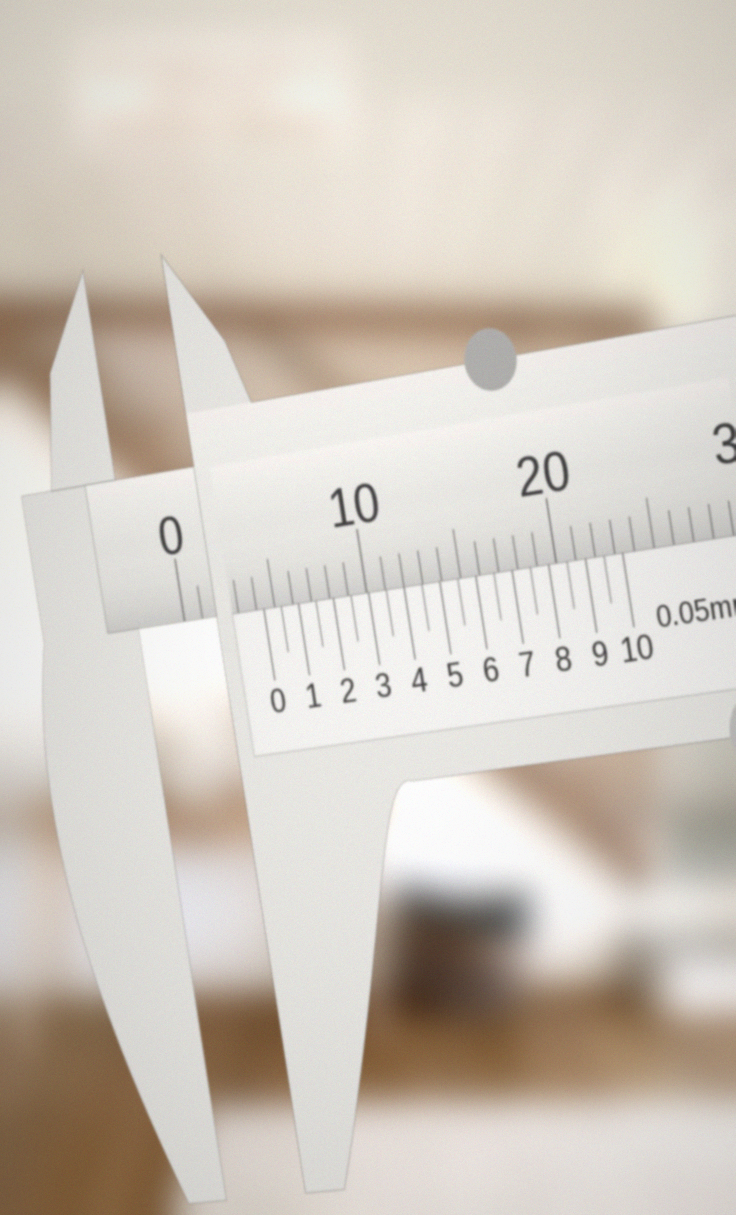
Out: mm 4.4
